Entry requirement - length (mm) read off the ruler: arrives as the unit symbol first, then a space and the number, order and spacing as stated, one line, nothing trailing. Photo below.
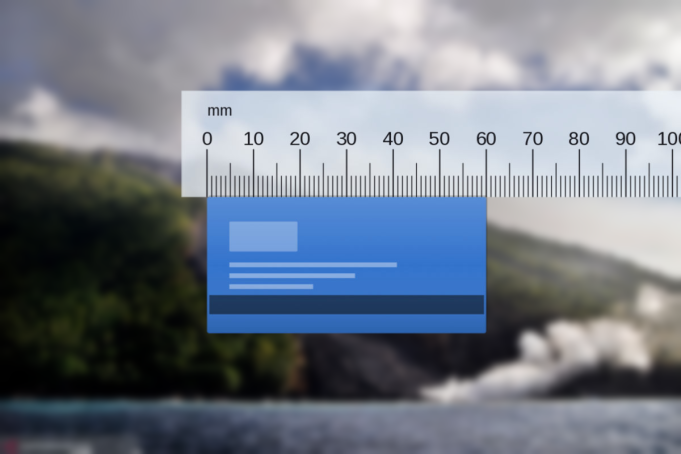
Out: mm 60
